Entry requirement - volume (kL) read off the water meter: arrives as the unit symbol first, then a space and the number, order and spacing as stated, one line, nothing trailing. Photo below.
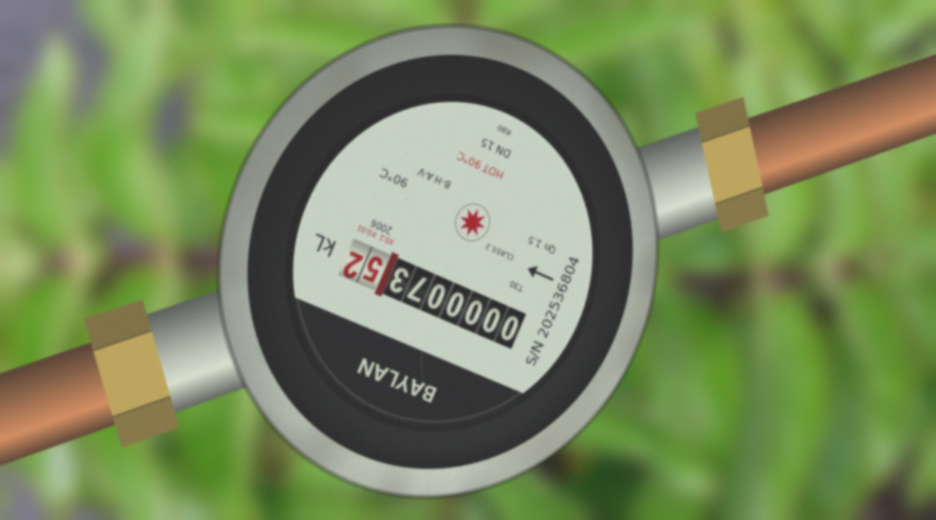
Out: kL 73.52
